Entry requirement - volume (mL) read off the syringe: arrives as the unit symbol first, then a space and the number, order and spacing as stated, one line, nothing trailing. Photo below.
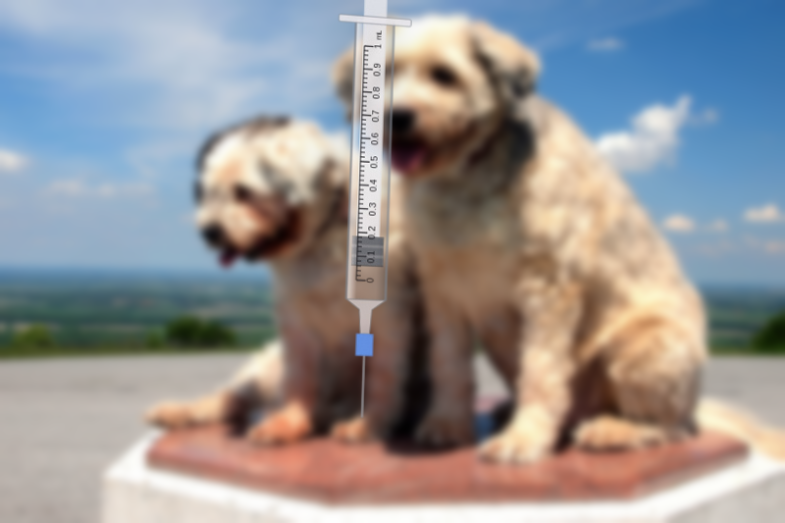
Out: mL 0.06
